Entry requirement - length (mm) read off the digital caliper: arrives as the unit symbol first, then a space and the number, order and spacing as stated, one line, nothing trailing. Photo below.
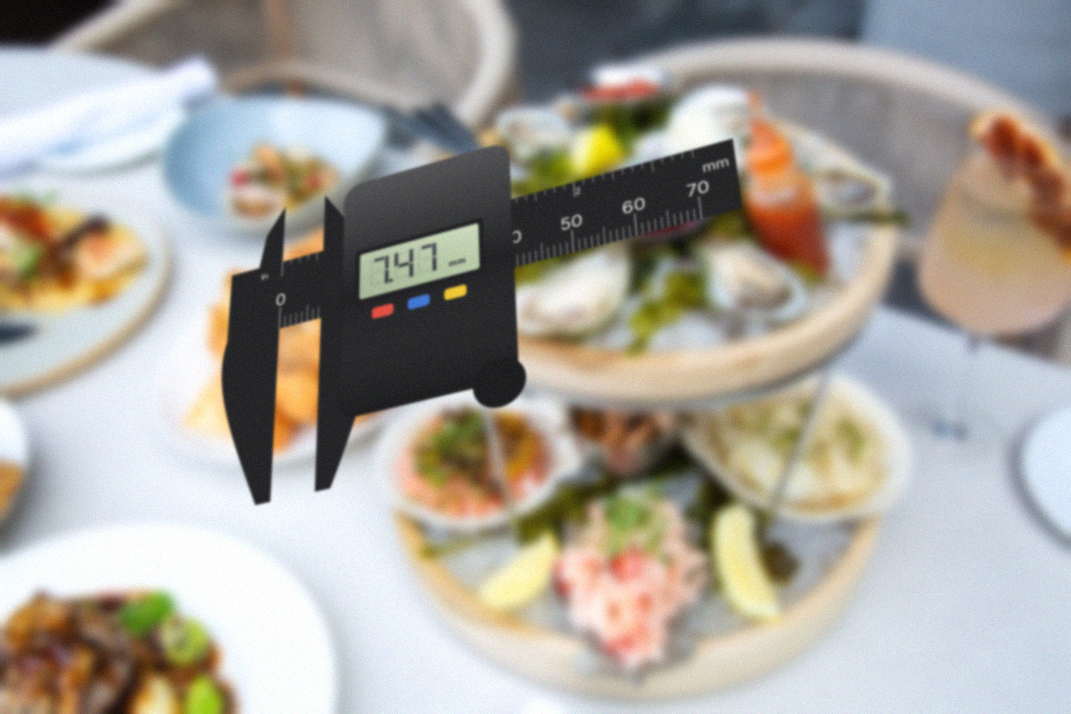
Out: mm 7.47
